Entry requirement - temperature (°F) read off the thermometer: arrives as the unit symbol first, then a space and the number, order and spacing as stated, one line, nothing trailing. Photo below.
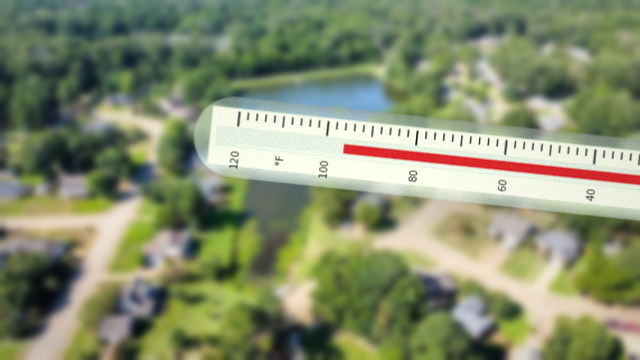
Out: °F 96
